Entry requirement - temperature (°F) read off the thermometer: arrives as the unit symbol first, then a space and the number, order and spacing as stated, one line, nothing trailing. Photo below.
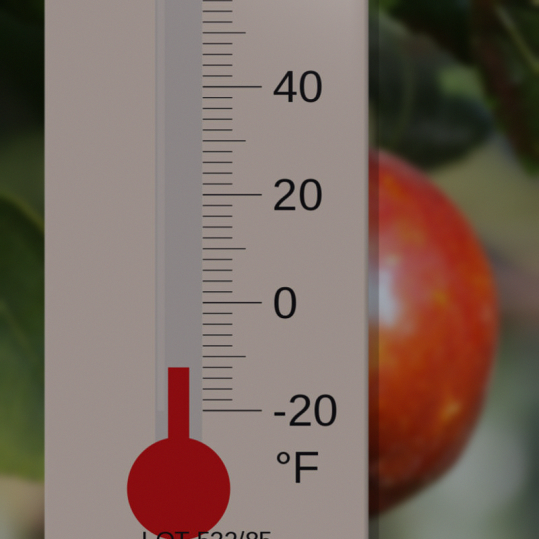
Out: °F -12
